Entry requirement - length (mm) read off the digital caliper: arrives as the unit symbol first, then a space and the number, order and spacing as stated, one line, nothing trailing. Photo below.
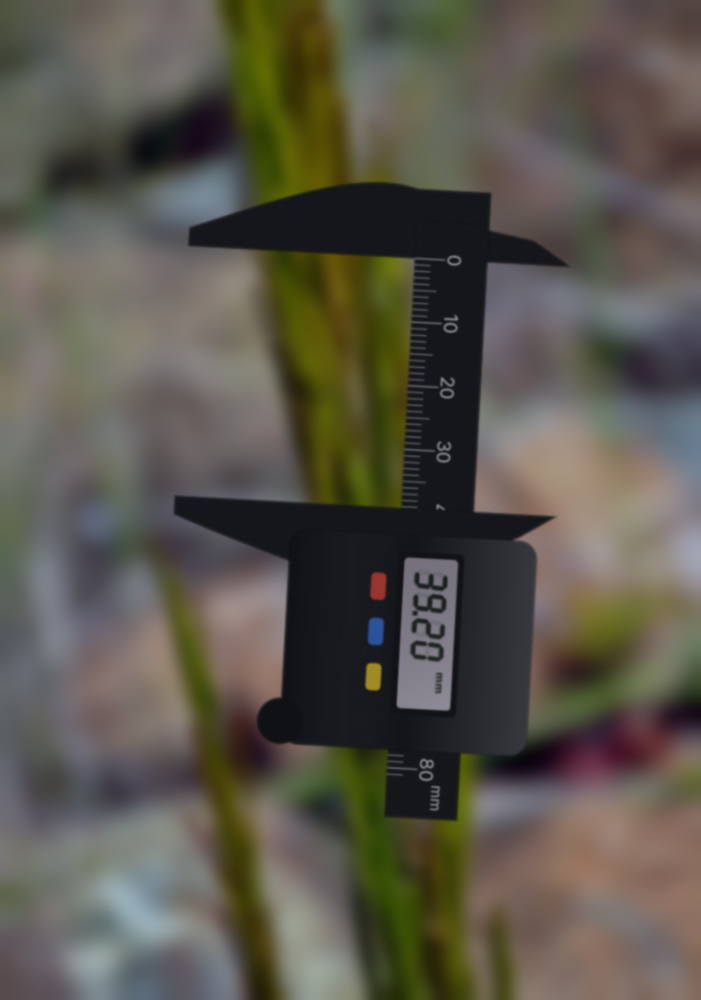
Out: mm 39.20
